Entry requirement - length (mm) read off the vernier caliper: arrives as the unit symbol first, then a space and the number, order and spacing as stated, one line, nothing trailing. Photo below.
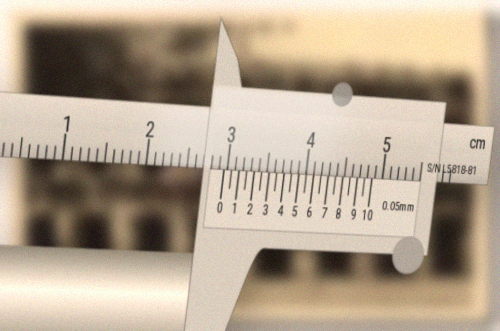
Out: mm 29.6
